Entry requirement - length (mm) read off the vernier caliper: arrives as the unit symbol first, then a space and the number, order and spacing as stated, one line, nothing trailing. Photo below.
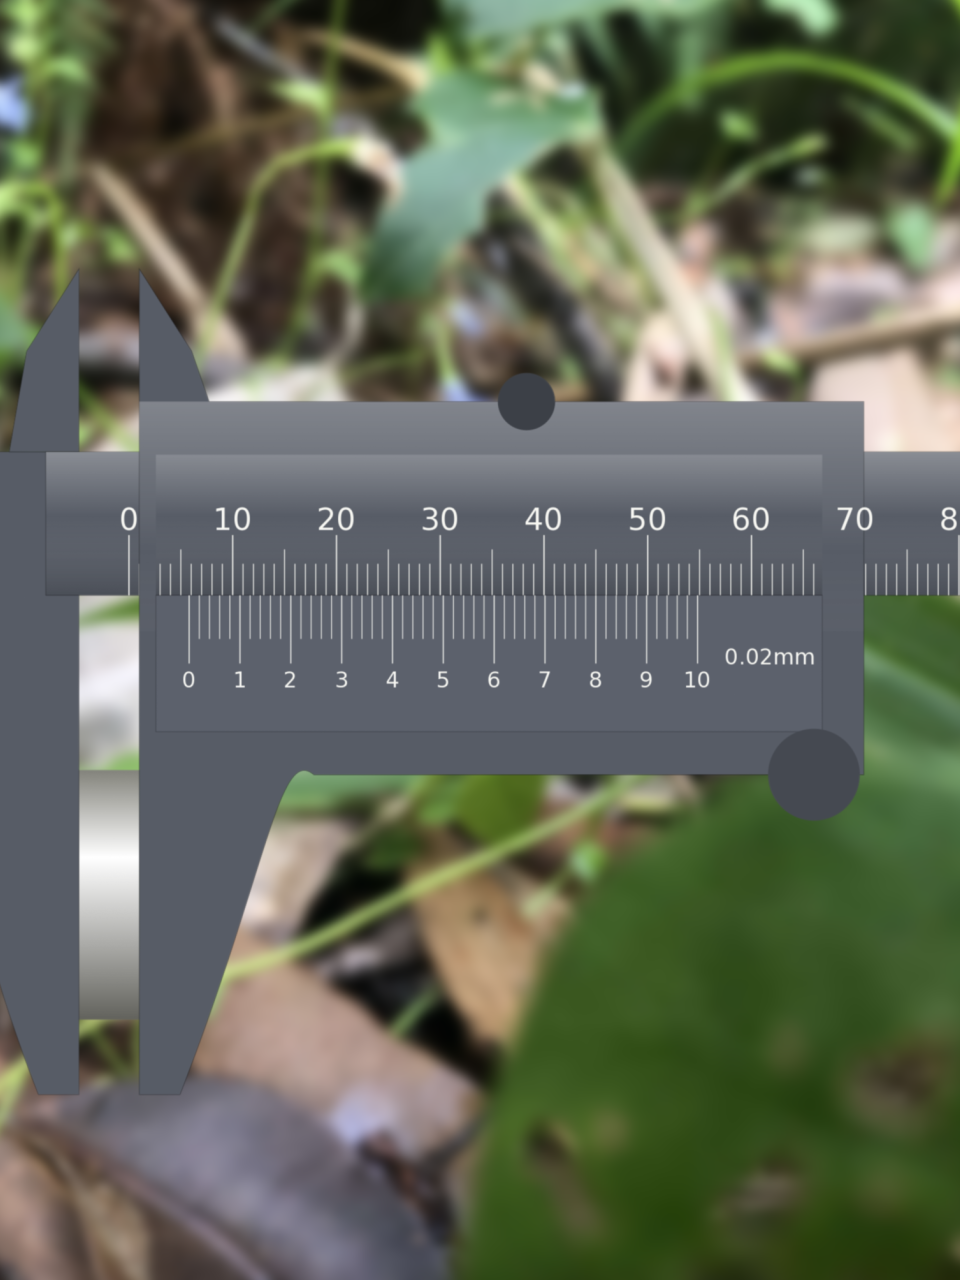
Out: mm 5.8
